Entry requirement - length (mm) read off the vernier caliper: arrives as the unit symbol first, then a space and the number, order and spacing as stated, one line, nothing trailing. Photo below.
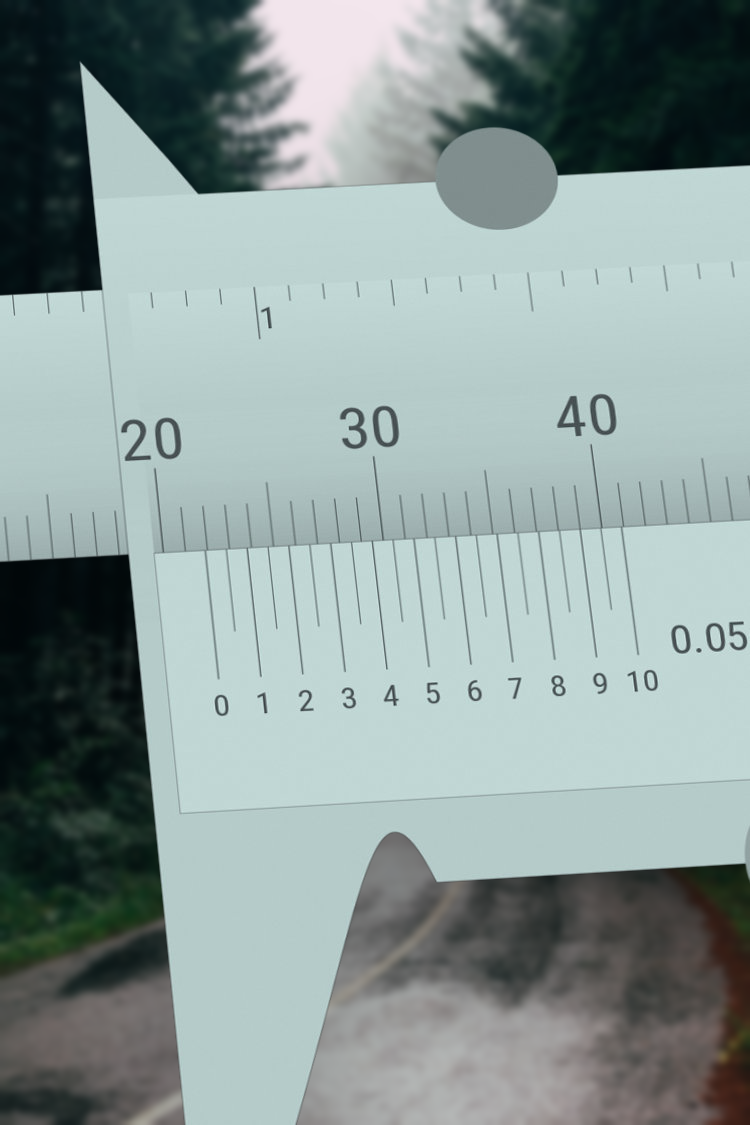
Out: mm 21.9
